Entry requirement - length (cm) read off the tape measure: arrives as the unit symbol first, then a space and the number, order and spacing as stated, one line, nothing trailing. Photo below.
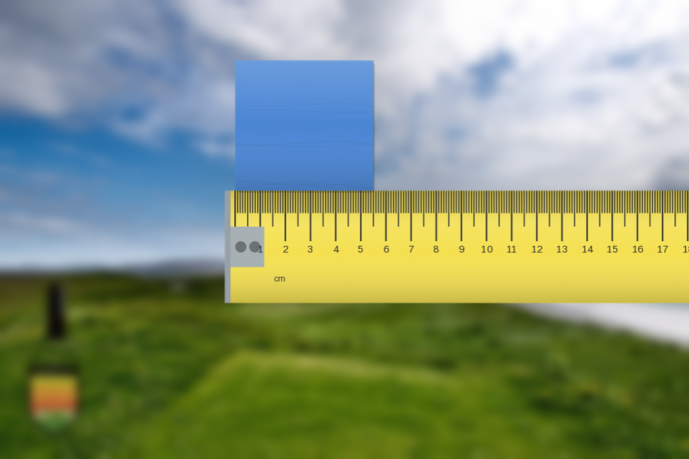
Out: cm 5.5
